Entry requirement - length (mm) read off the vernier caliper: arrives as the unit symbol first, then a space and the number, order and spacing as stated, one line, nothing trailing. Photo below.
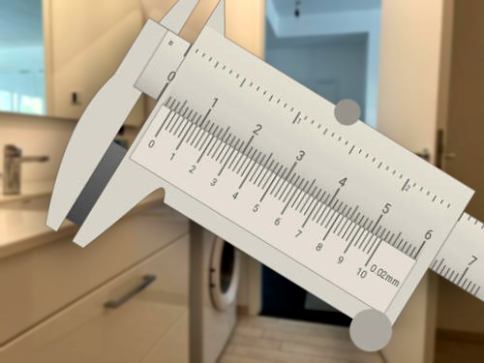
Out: mm 3.5
